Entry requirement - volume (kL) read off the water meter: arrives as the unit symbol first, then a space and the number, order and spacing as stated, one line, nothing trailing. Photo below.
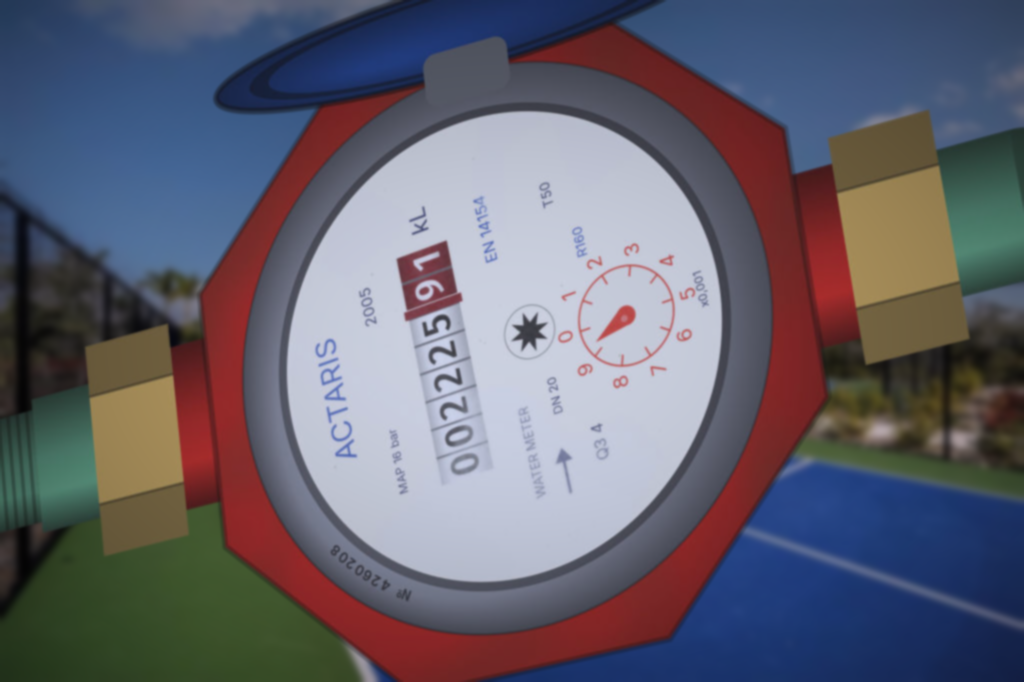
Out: kL 2225.909
